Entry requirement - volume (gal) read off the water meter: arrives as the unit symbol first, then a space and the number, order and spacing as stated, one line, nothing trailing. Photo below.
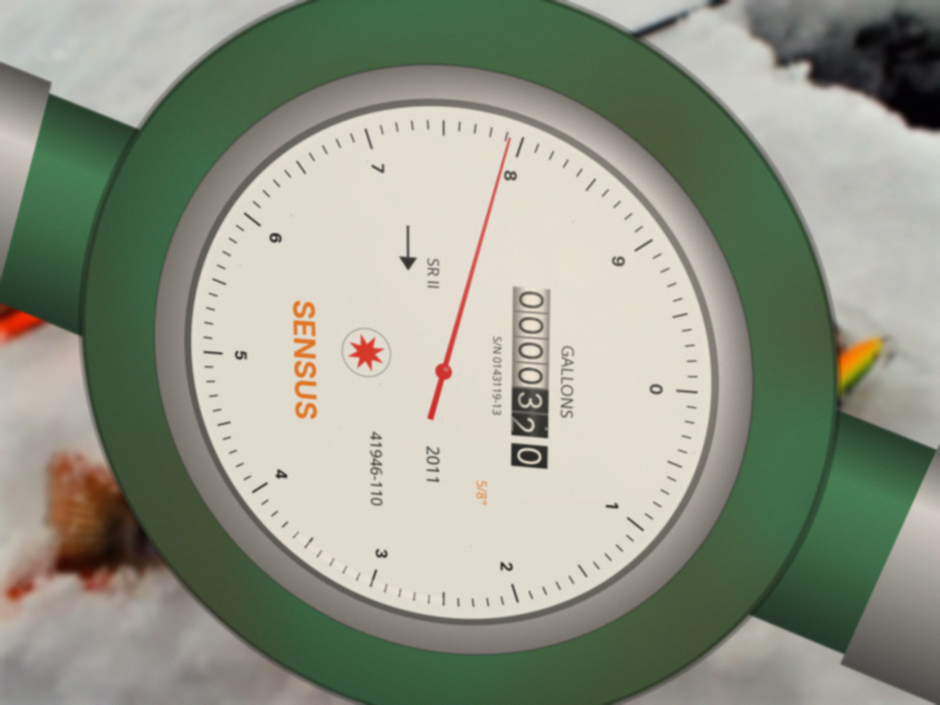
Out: gal 317.9
